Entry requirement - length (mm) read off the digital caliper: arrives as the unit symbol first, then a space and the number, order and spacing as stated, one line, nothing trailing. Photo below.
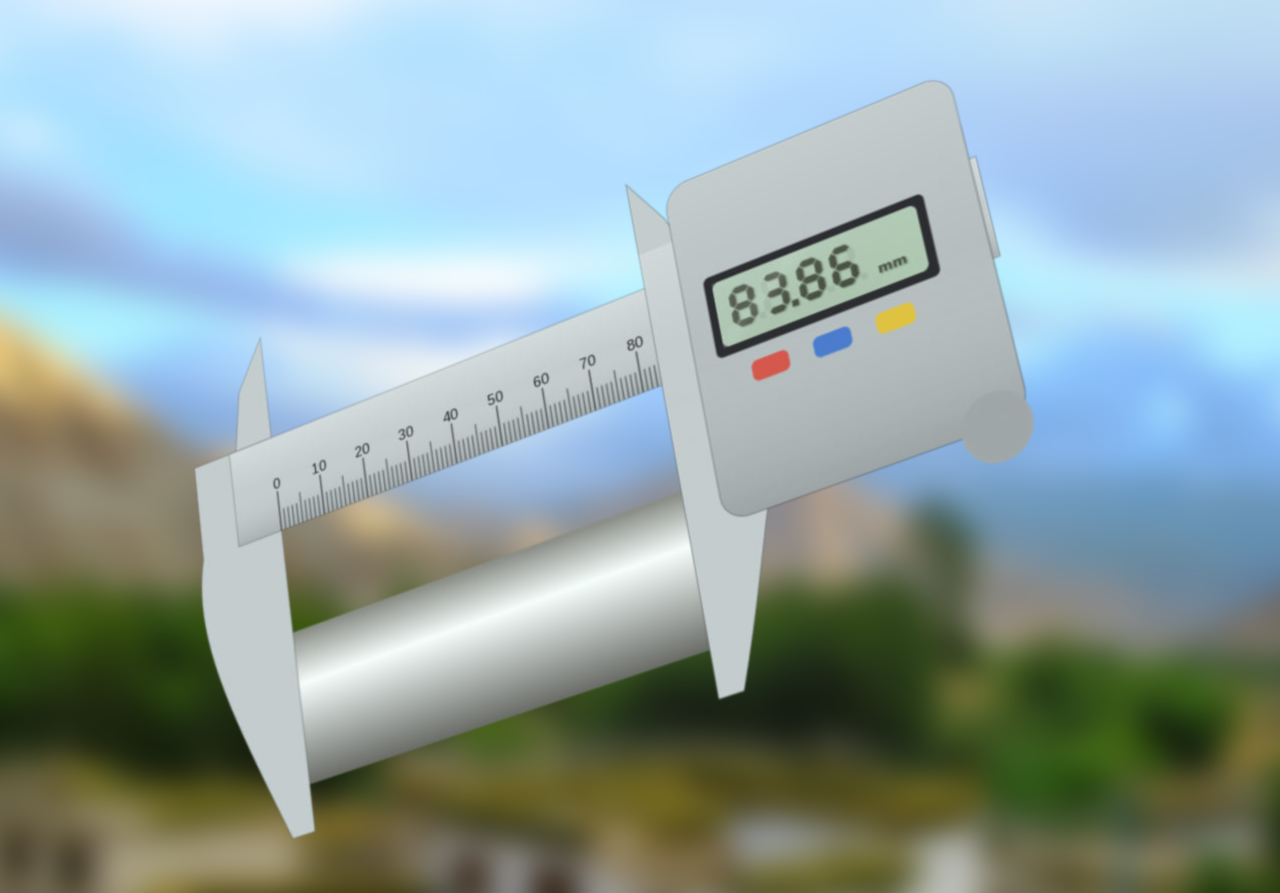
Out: mm 83.86
